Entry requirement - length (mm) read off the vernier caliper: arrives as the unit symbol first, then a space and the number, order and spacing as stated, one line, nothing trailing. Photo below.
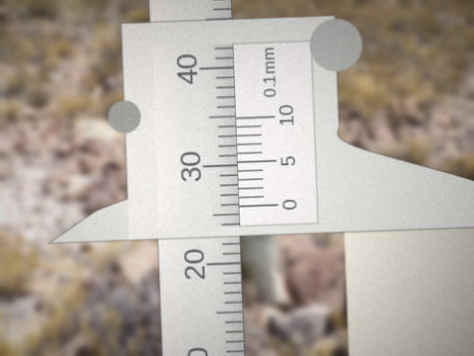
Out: mm 25.8
